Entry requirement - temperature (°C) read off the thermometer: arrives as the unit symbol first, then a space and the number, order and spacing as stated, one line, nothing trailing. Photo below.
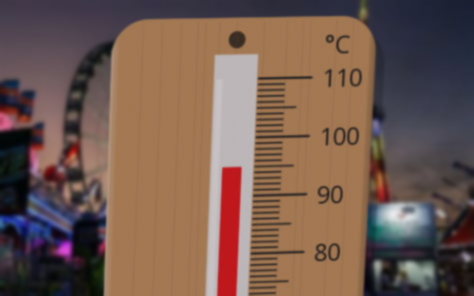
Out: °C 95
